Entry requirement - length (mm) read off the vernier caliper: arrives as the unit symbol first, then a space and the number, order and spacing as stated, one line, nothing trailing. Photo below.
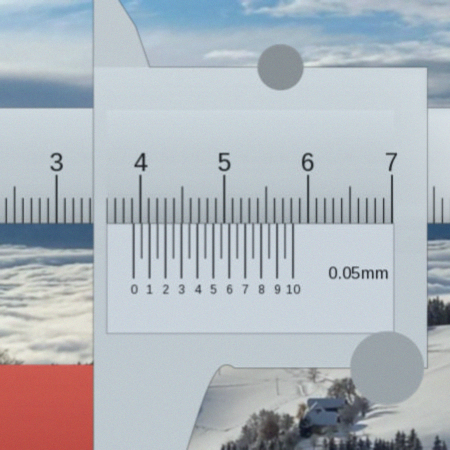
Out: mm 39.2
